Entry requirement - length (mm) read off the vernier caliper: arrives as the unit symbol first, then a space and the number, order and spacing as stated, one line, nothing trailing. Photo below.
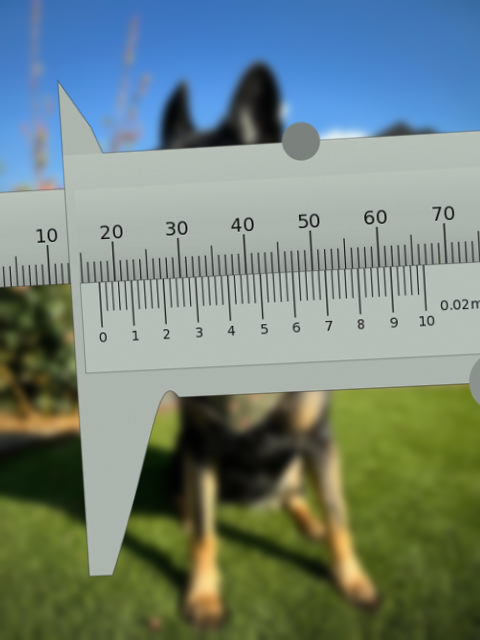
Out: mm 17.6
